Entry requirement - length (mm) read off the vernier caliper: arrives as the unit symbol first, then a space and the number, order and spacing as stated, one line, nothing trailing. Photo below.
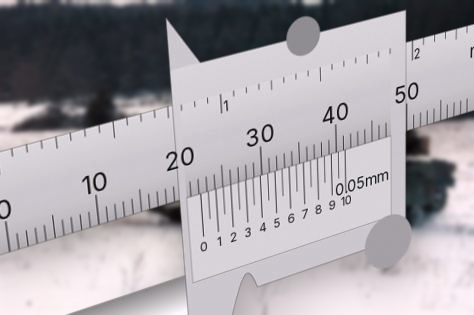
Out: mm 22.2
